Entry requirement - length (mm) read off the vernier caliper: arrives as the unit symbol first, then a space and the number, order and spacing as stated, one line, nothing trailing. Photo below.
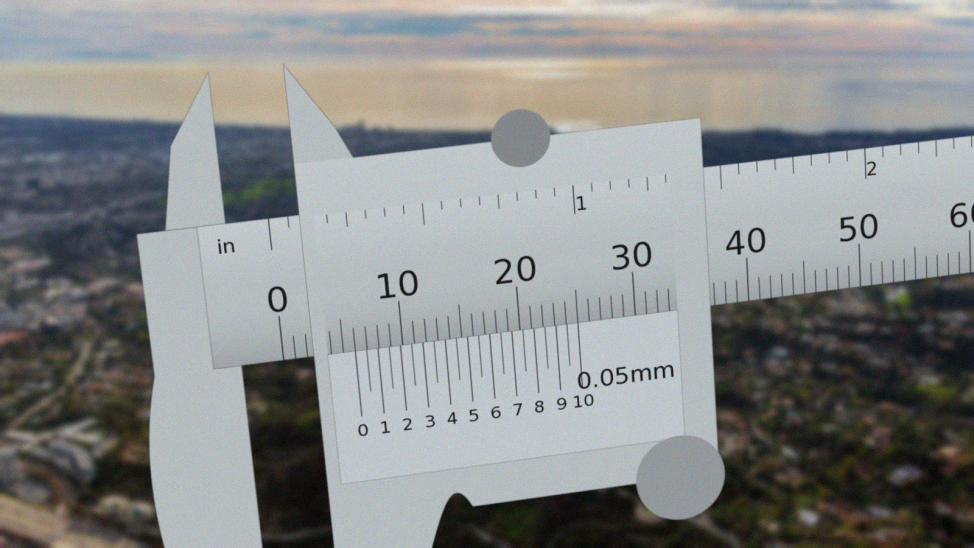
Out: mm 6.0
